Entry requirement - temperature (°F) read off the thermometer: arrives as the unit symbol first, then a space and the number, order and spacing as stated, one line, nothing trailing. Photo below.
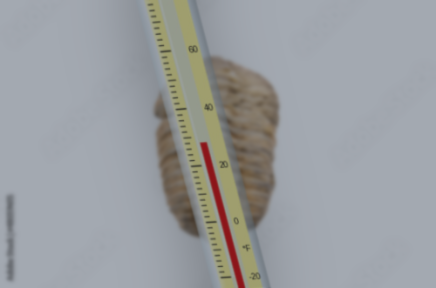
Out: °F 28
